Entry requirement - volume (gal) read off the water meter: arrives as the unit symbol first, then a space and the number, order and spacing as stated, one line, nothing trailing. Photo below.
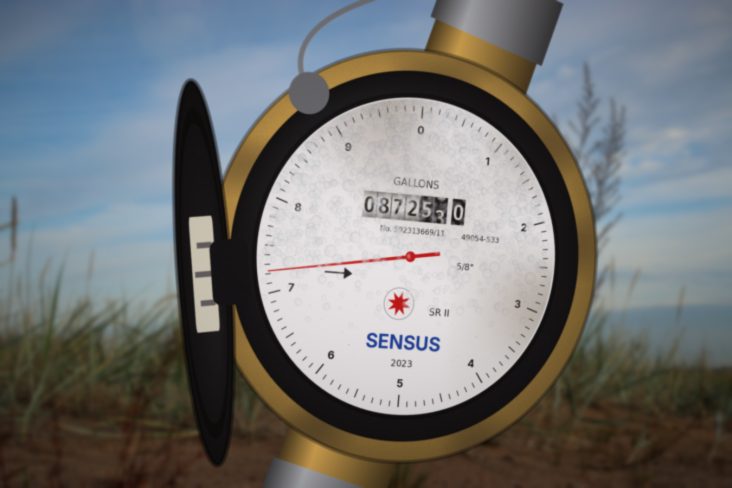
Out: gal 872527.2
